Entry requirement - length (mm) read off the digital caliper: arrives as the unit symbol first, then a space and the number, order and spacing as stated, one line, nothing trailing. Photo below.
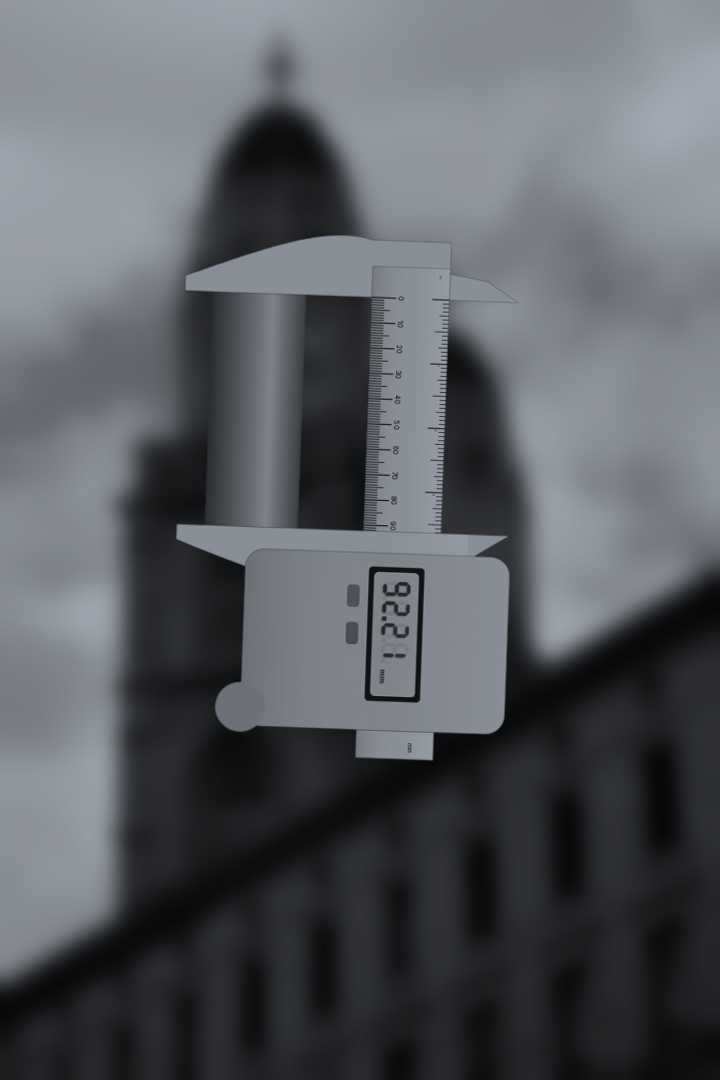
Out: mm 92.21
